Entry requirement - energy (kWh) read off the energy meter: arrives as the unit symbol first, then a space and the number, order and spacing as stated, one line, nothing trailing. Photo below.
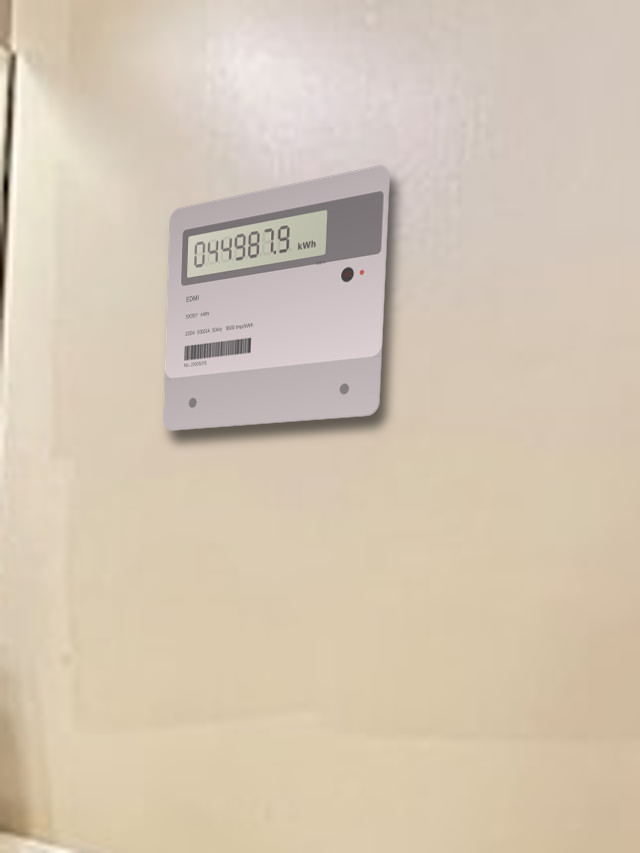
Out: kWh 44987.9
